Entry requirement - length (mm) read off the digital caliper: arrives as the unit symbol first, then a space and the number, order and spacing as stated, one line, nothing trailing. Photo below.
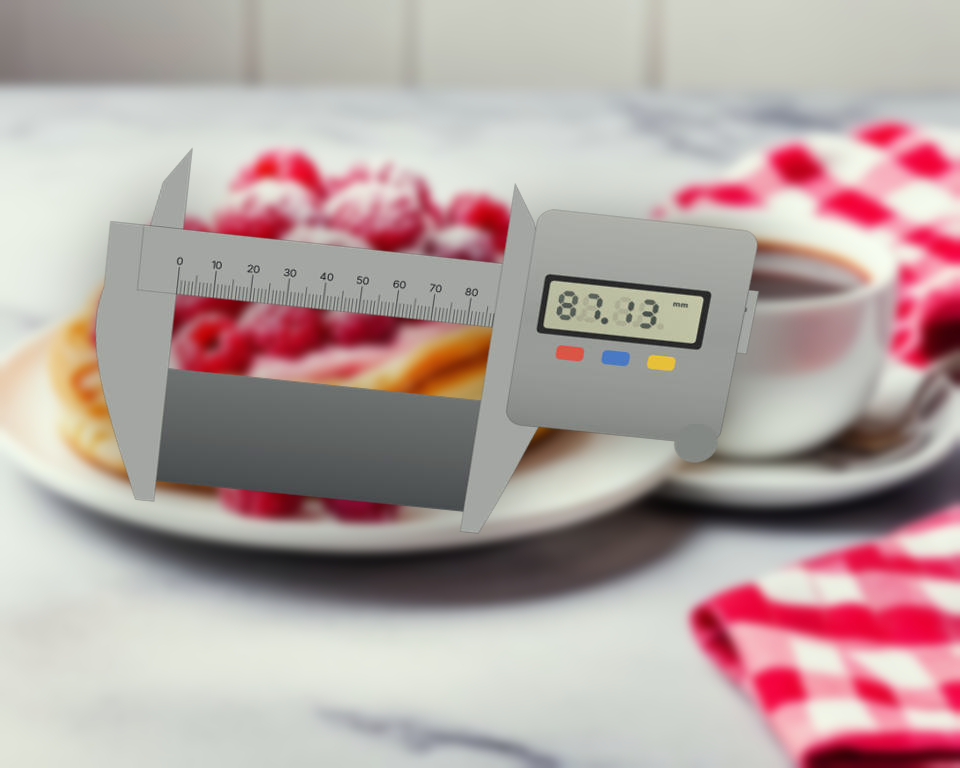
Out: mm 87.13
